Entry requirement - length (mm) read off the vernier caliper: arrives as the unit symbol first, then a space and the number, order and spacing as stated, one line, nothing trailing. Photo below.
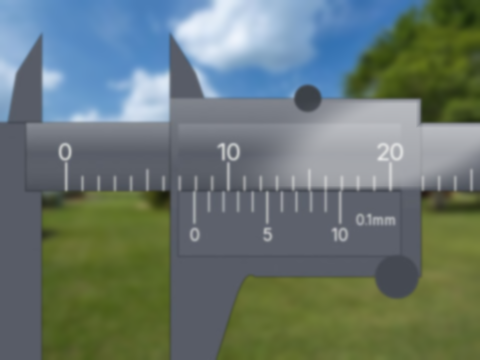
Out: mm 7.9
